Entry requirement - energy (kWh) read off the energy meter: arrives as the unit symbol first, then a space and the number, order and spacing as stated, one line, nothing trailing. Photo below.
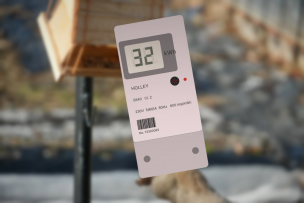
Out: kWh 32
